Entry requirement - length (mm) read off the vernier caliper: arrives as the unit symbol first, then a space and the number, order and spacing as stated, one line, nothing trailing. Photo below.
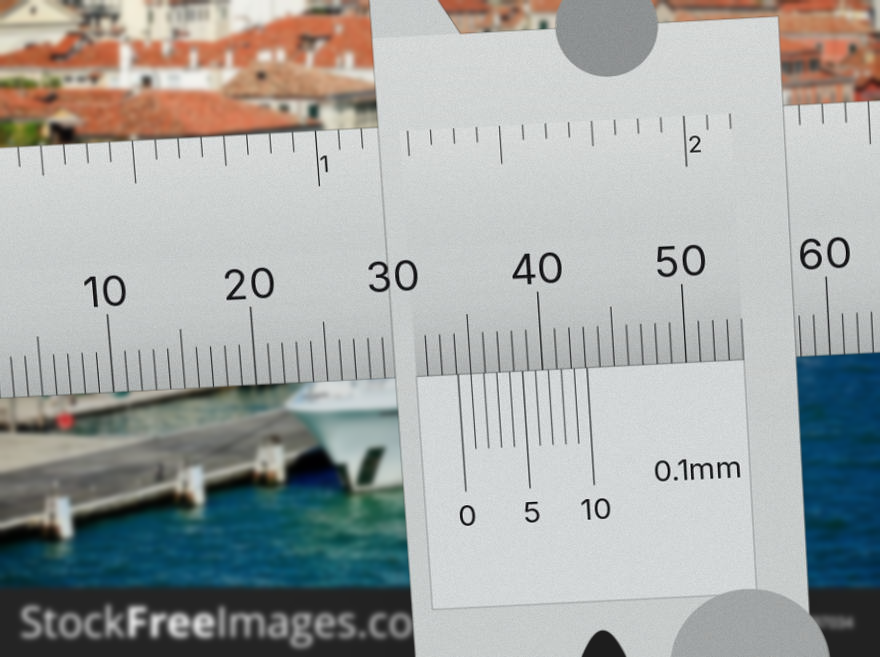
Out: mm 34.1
